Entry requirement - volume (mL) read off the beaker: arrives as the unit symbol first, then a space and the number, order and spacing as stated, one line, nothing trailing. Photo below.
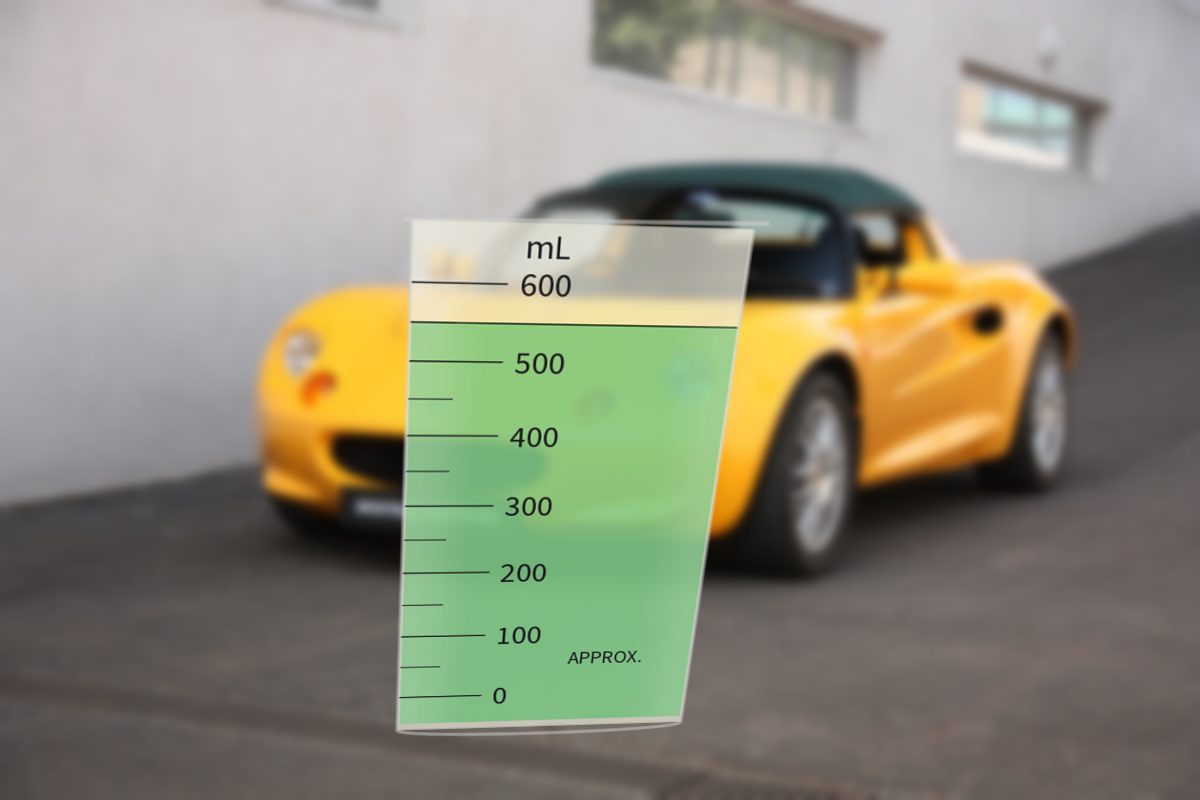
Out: mL 550
